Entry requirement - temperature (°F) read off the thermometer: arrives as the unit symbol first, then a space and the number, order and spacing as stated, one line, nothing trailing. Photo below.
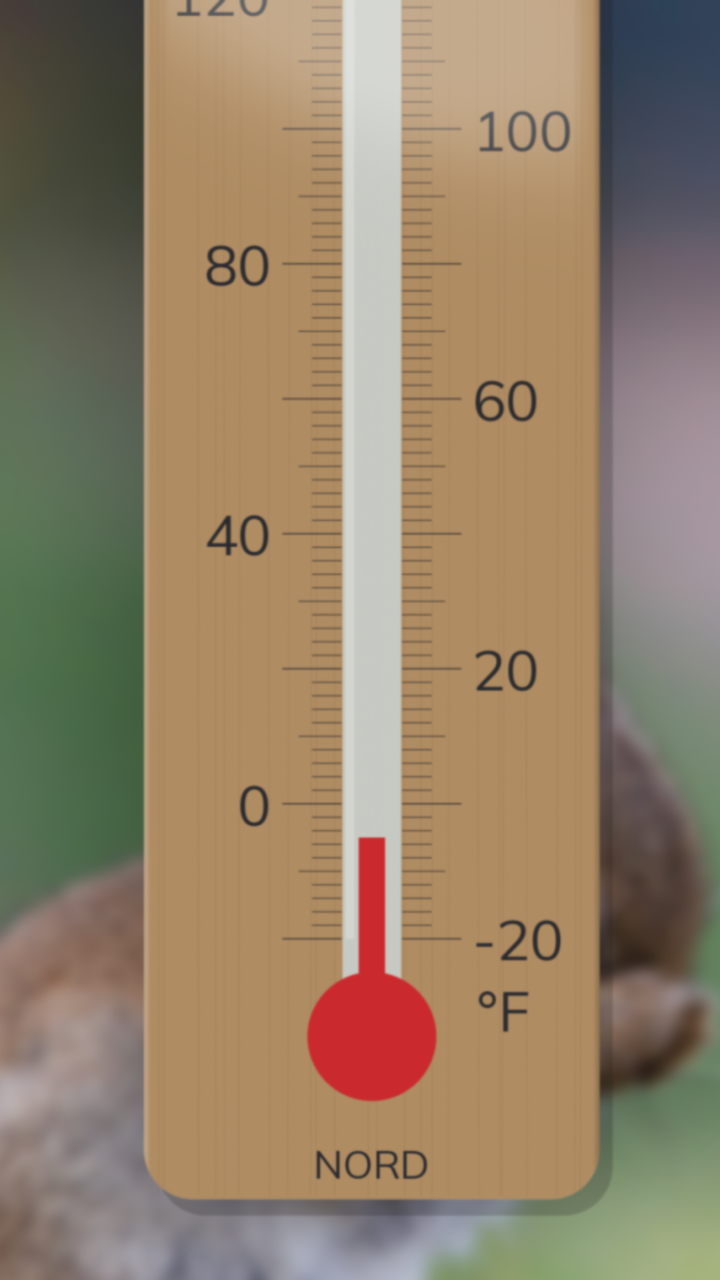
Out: °F -5
